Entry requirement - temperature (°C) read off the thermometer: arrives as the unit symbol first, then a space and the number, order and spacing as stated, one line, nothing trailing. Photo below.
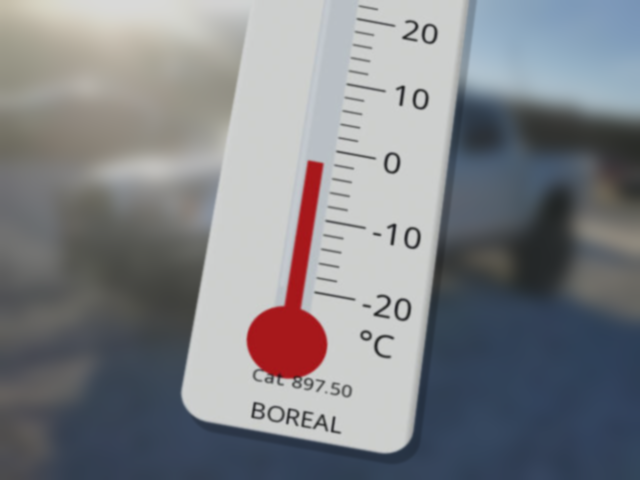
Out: °C -2
